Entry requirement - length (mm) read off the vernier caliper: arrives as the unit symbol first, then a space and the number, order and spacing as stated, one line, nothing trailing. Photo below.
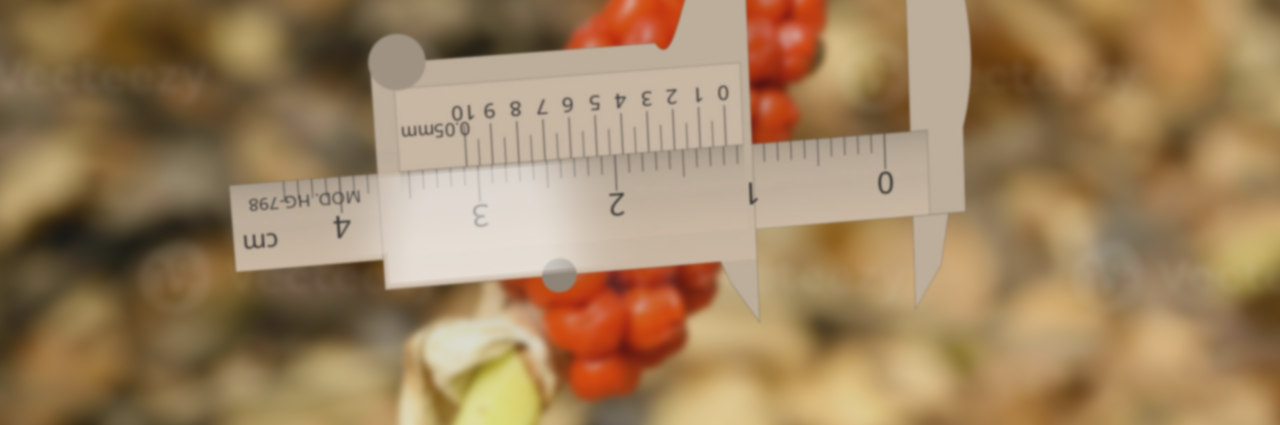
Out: mm 11.8
